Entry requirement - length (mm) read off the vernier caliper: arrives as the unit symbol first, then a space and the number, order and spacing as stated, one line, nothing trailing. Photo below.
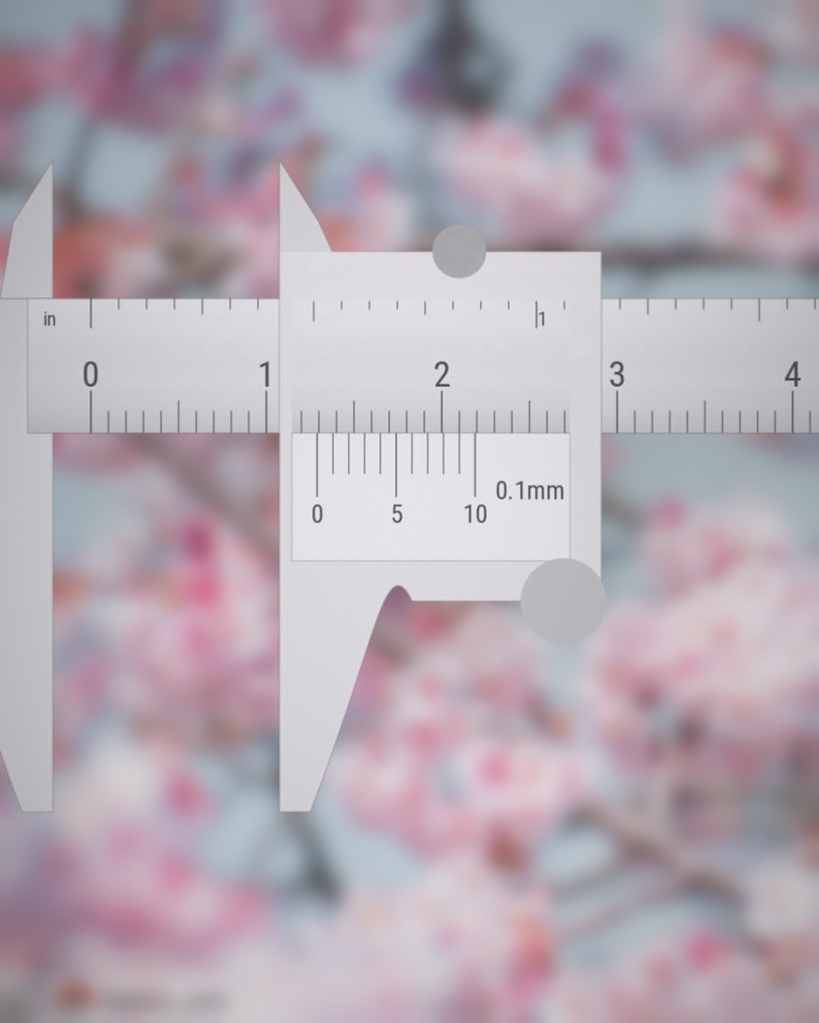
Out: mm 12.9
